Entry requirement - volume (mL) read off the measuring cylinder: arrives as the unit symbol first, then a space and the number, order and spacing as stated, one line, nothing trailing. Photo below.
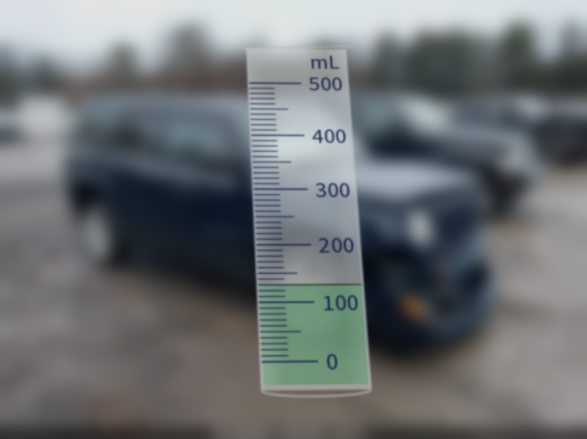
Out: mL 130
